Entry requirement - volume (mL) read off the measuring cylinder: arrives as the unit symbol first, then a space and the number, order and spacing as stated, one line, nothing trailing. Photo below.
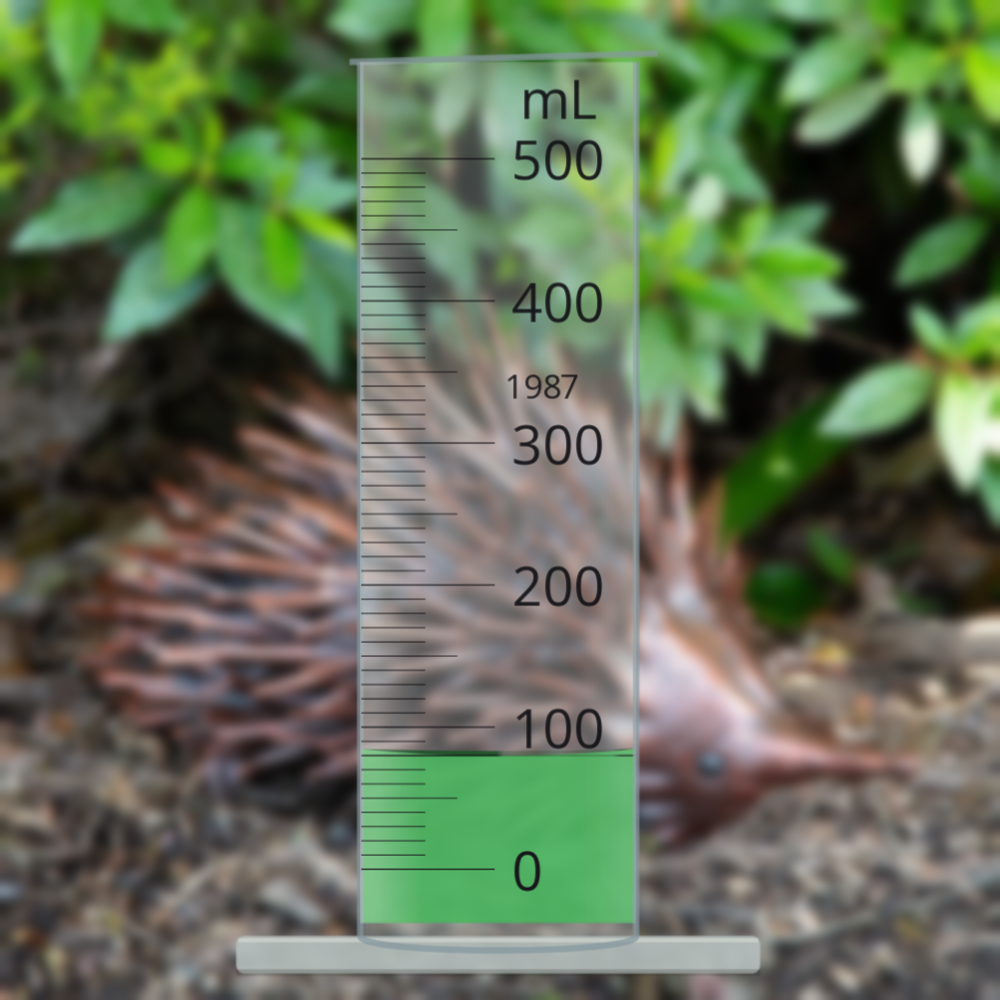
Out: mL 80
